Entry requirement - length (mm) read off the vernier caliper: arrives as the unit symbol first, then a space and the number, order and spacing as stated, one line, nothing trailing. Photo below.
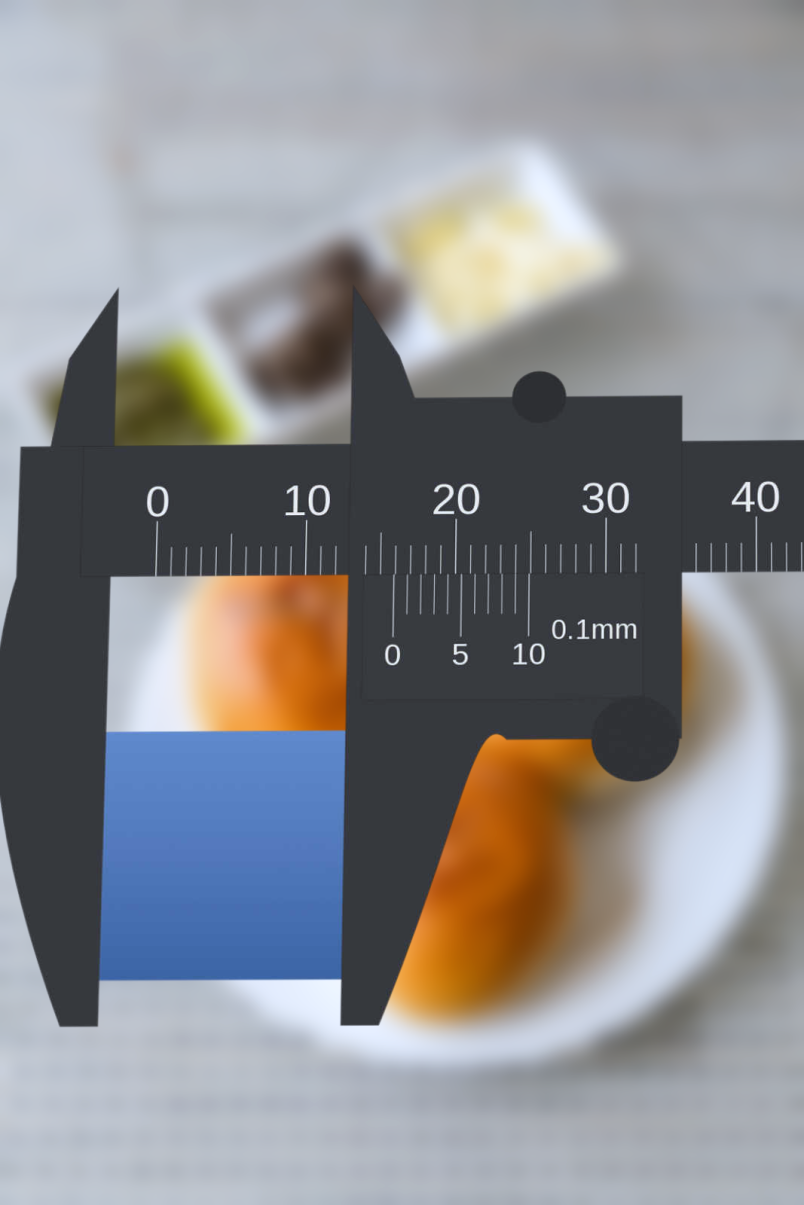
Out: mm 15.9
